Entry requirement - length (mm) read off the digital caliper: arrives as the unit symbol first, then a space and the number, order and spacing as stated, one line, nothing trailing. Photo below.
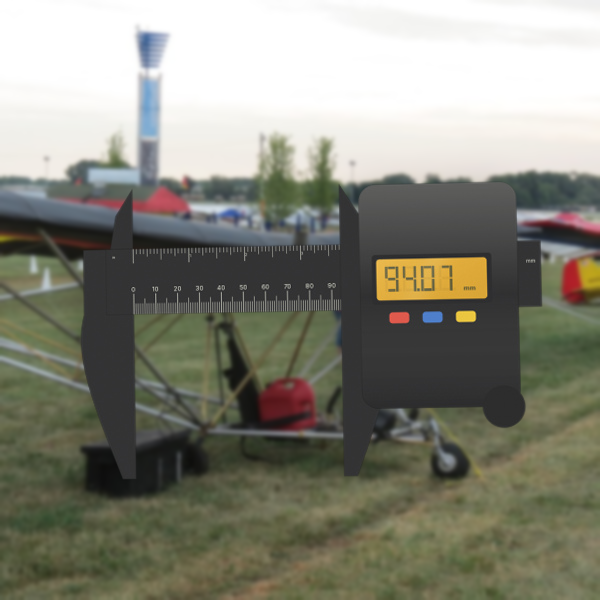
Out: mm 94.07
